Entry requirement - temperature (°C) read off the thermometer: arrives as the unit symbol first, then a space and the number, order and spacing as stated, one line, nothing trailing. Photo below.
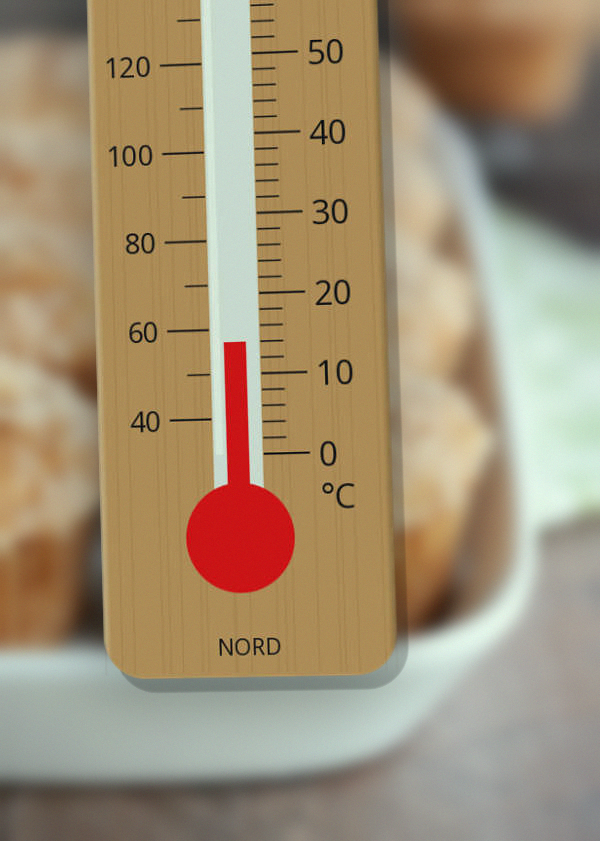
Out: °C 14
